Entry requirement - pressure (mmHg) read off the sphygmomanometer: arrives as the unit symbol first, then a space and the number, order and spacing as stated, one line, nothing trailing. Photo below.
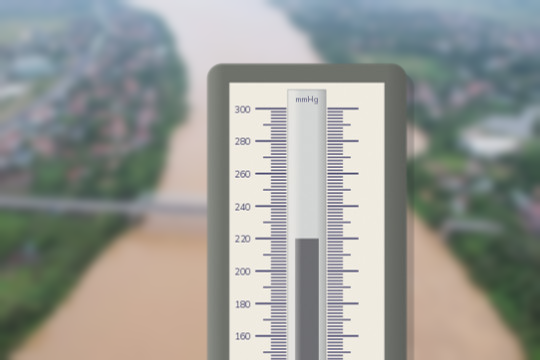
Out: mmHg 220
